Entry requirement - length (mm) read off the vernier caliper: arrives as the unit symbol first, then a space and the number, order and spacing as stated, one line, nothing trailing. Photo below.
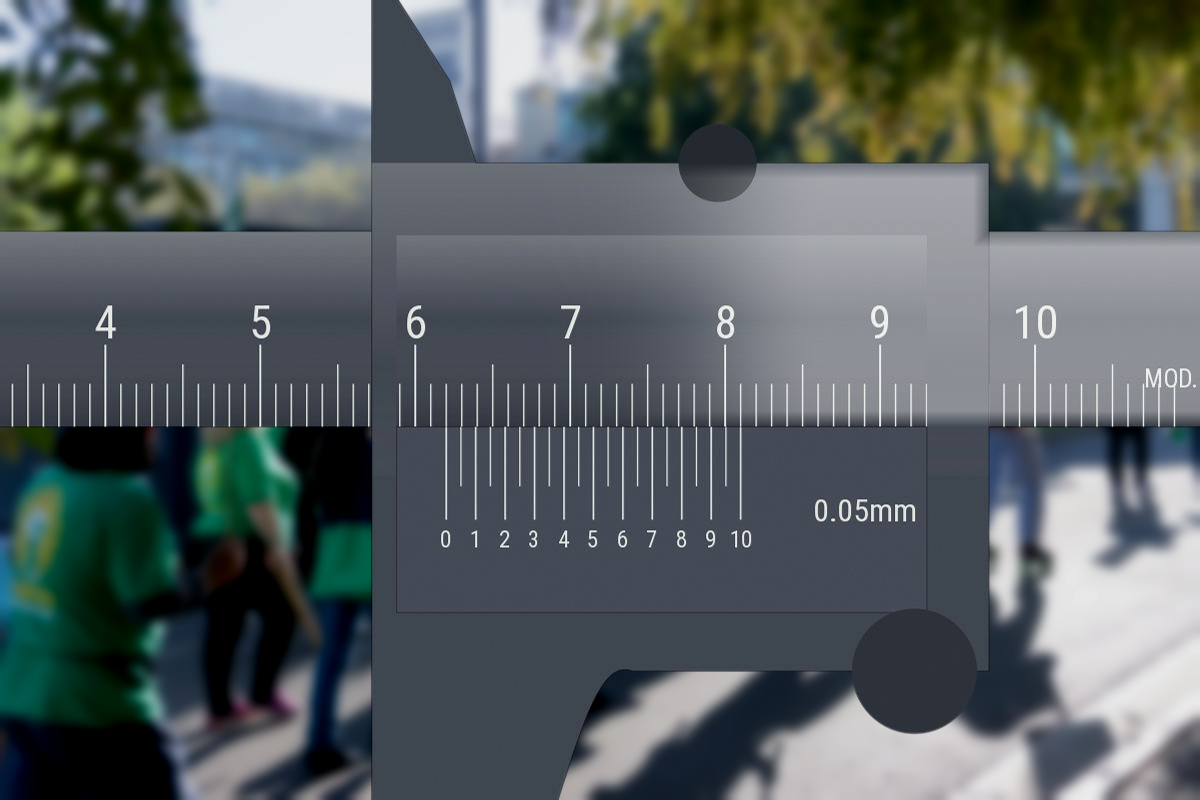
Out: mm 62.0
